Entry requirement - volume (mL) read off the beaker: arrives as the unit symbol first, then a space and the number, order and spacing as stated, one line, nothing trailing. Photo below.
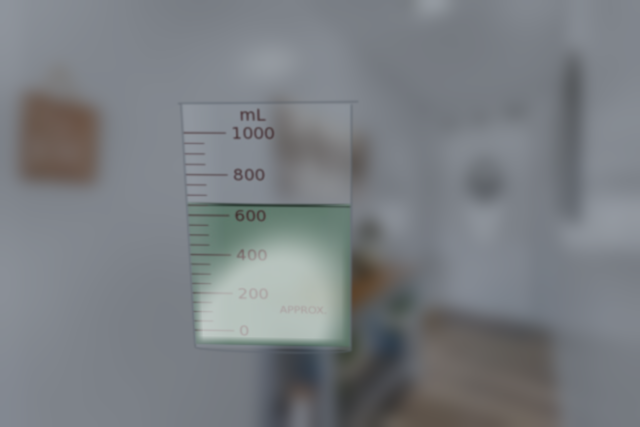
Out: mL 650
